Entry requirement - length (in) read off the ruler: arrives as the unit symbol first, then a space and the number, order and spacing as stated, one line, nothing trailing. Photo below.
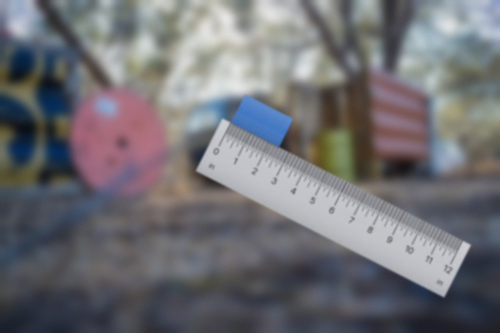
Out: in 2.5
